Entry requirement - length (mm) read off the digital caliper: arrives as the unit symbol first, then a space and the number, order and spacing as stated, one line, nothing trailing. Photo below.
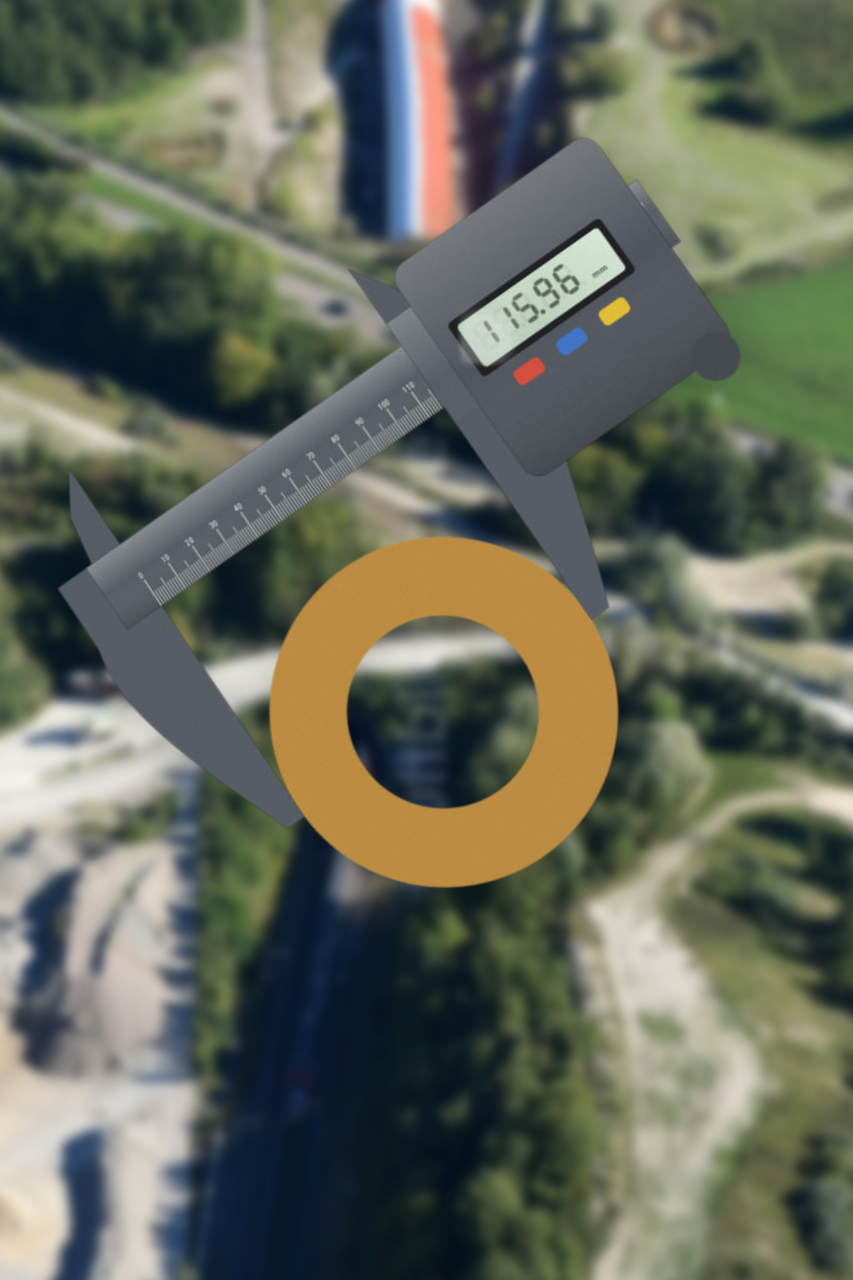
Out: mm 115.96
